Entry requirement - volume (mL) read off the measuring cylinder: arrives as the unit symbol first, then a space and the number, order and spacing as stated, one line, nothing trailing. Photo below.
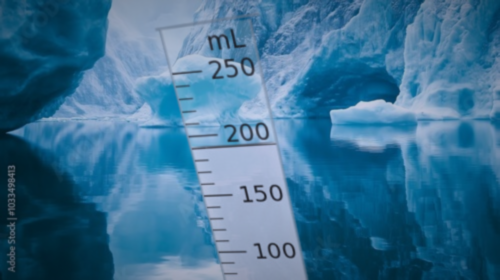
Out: mL 190
